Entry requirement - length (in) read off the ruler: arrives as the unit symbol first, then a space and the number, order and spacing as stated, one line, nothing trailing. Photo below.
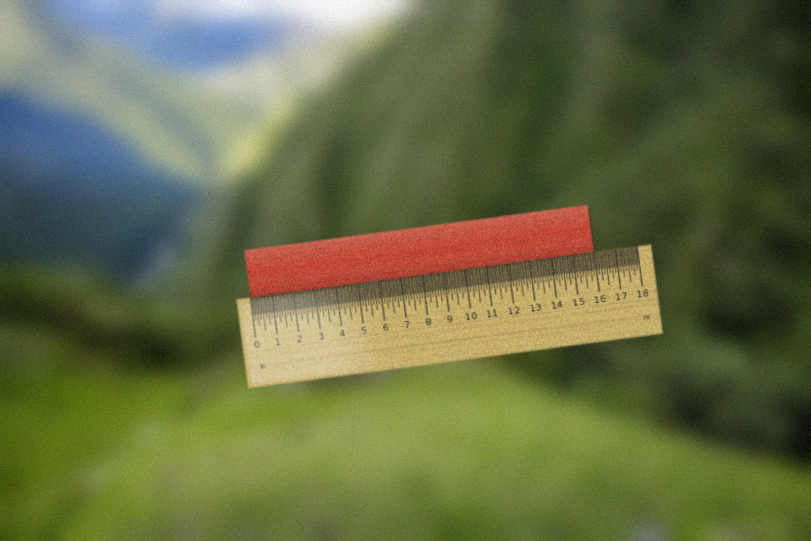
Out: in 16
